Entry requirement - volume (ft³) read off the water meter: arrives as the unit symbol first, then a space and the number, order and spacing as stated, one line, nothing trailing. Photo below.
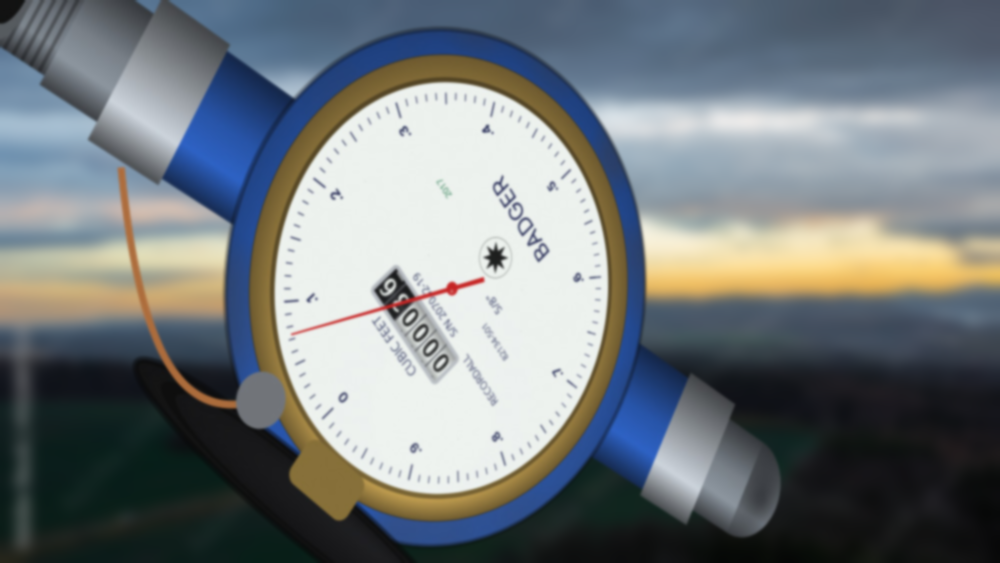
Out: ft³ 36.07
